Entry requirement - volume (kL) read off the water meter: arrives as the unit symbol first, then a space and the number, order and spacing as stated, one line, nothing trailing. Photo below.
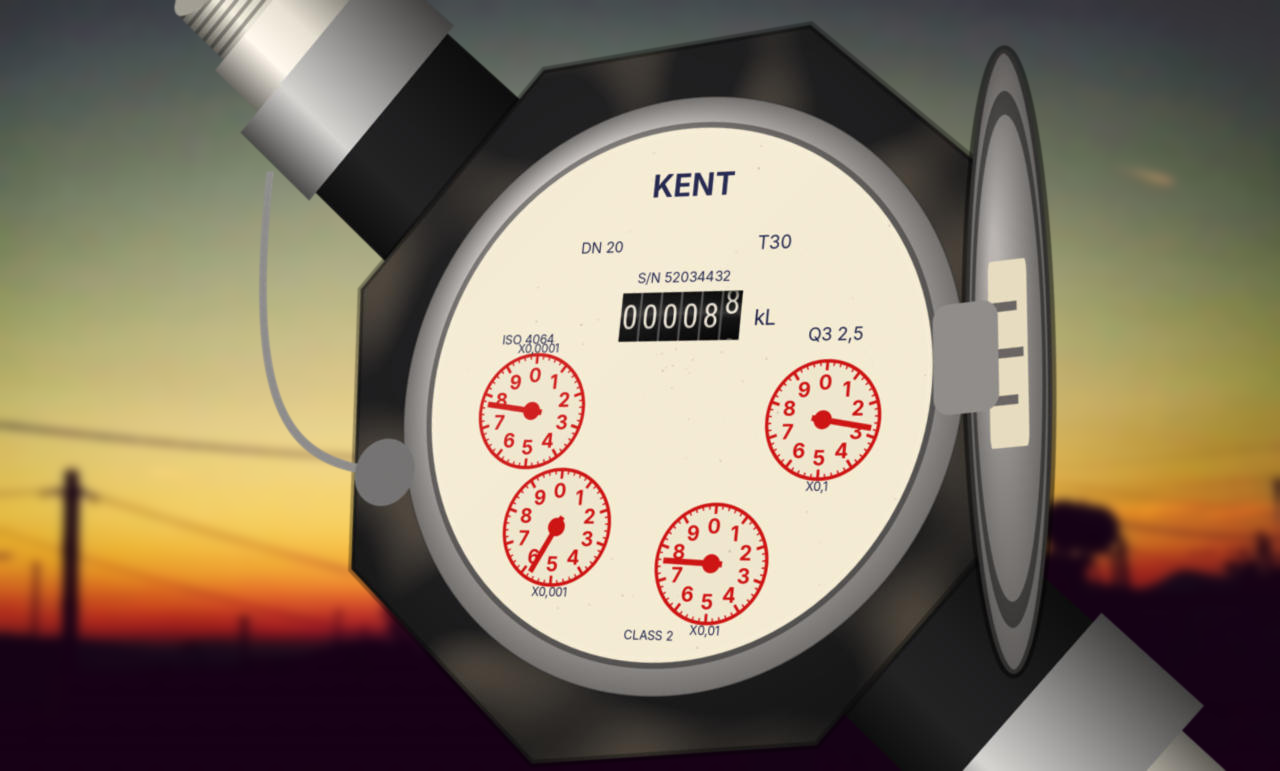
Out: kL 88.2757
